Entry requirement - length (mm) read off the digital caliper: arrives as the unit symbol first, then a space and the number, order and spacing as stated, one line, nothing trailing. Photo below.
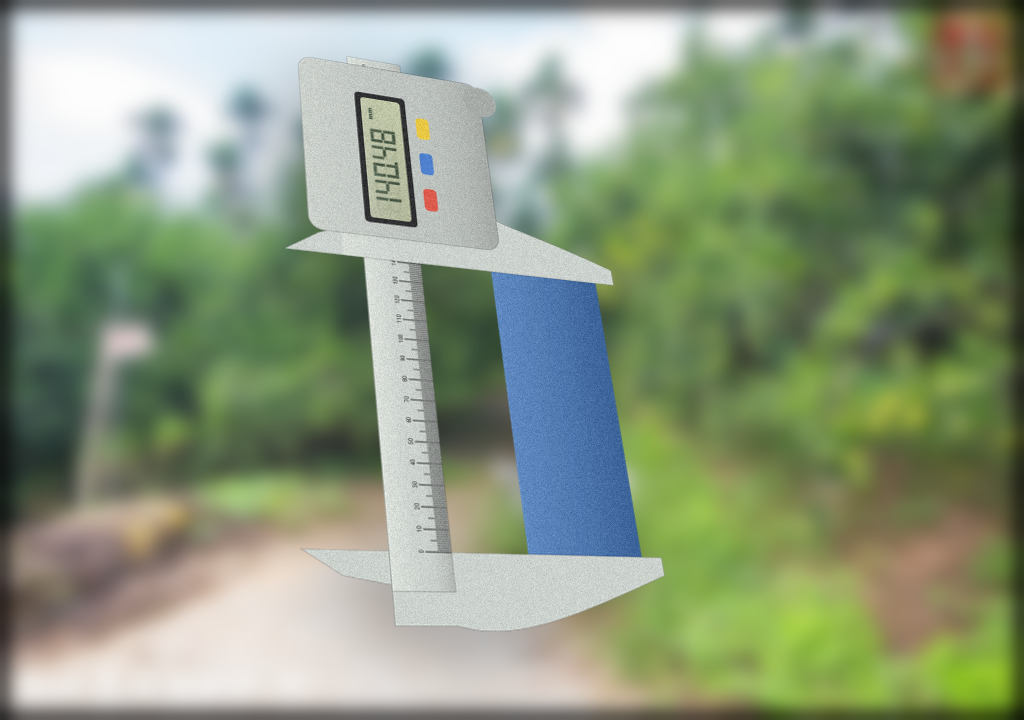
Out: mm 140.48
